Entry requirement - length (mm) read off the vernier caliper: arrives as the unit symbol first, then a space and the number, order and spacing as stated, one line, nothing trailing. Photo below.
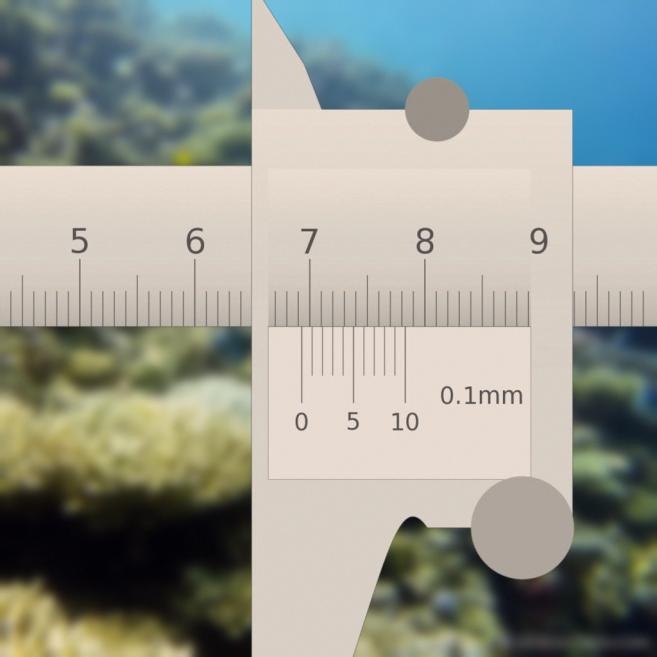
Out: mm 69.3
